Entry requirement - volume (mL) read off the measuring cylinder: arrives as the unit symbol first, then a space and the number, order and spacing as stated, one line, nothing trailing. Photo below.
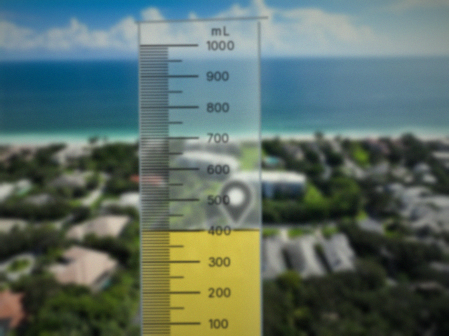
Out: mL 400
